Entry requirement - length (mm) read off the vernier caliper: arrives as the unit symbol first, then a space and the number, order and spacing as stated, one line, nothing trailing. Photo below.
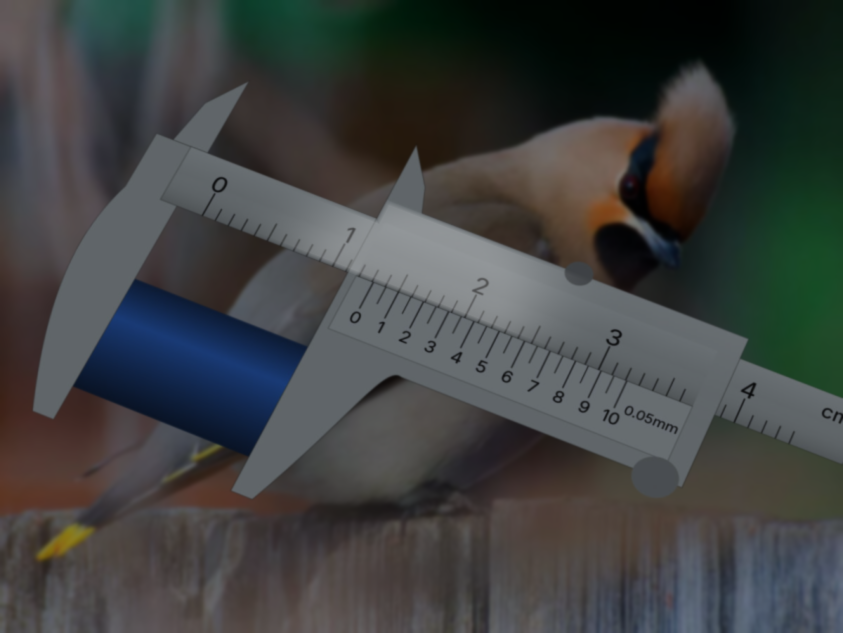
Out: mm 13.1
